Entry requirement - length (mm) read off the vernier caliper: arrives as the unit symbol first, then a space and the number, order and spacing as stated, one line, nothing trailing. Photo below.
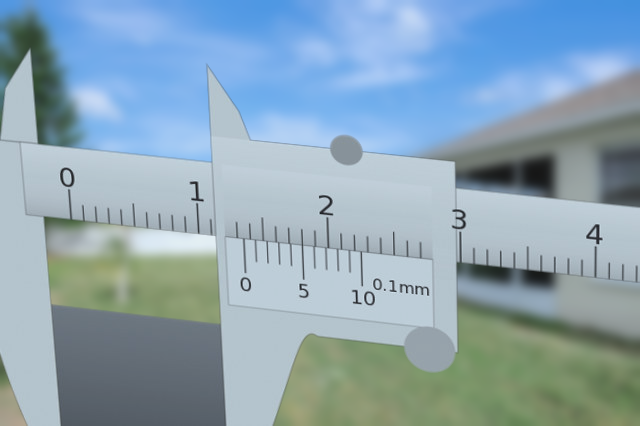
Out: mm 13.5
